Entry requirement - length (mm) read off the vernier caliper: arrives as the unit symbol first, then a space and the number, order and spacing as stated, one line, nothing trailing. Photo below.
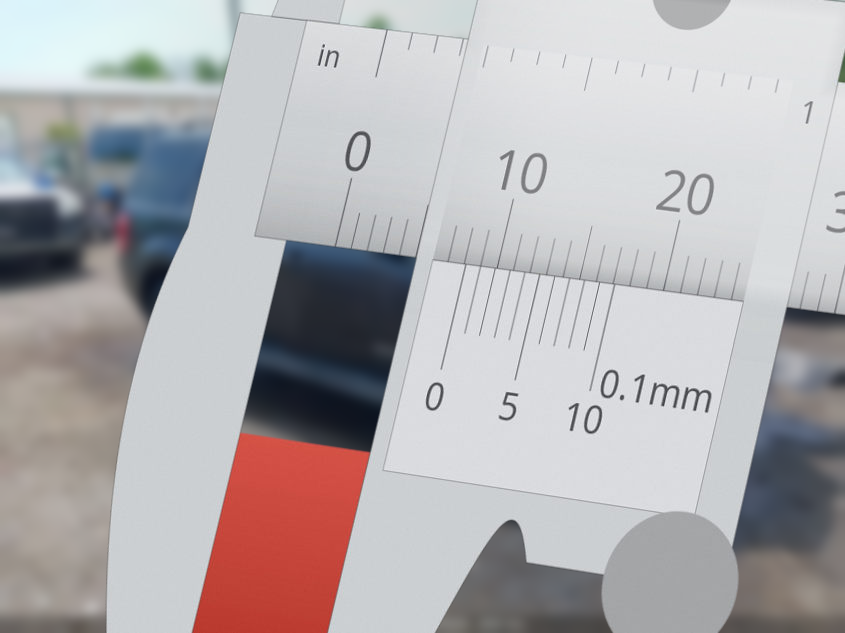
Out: mm 8.1
